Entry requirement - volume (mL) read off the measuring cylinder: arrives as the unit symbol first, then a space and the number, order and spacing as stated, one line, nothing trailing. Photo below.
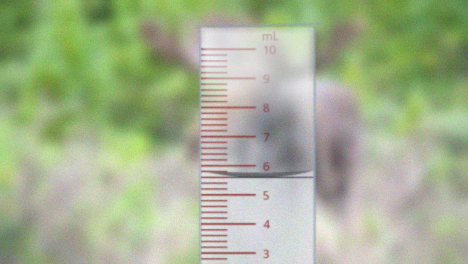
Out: mL 5.6
